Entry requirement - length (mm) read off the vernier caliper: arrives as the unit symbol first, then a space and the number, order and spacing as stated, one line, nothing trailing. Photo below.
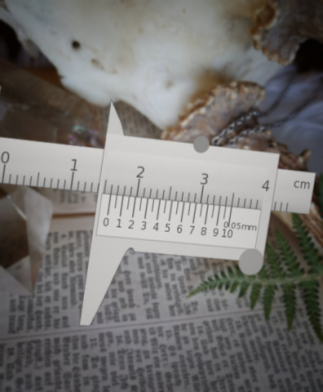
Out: mm 16.0
